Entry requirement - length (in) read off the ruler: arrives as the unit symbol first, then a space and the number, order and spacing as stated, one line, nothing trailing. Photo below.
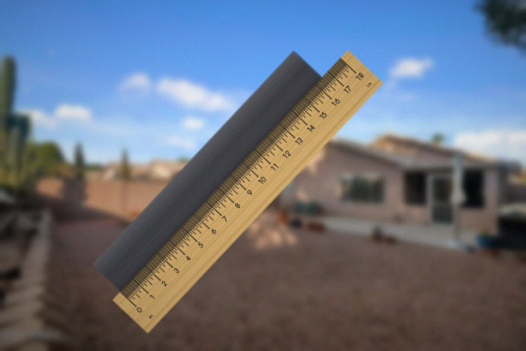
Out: in 16.5
